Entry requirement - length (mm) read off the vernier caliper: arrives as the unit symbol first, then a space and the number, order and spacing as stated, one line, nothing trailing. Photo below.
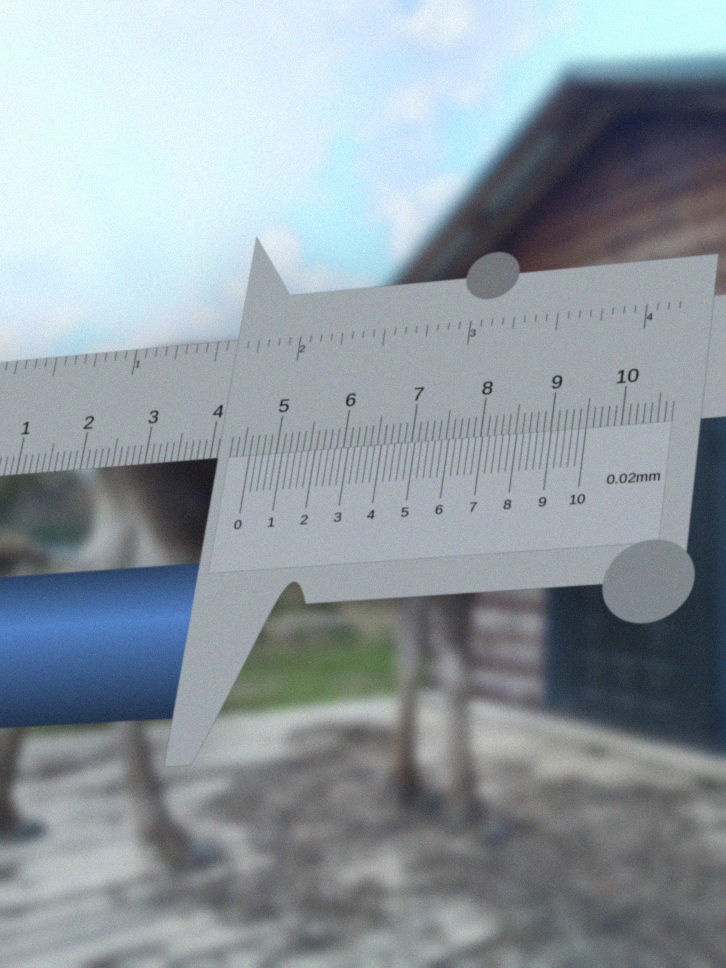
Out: mm 46.0
